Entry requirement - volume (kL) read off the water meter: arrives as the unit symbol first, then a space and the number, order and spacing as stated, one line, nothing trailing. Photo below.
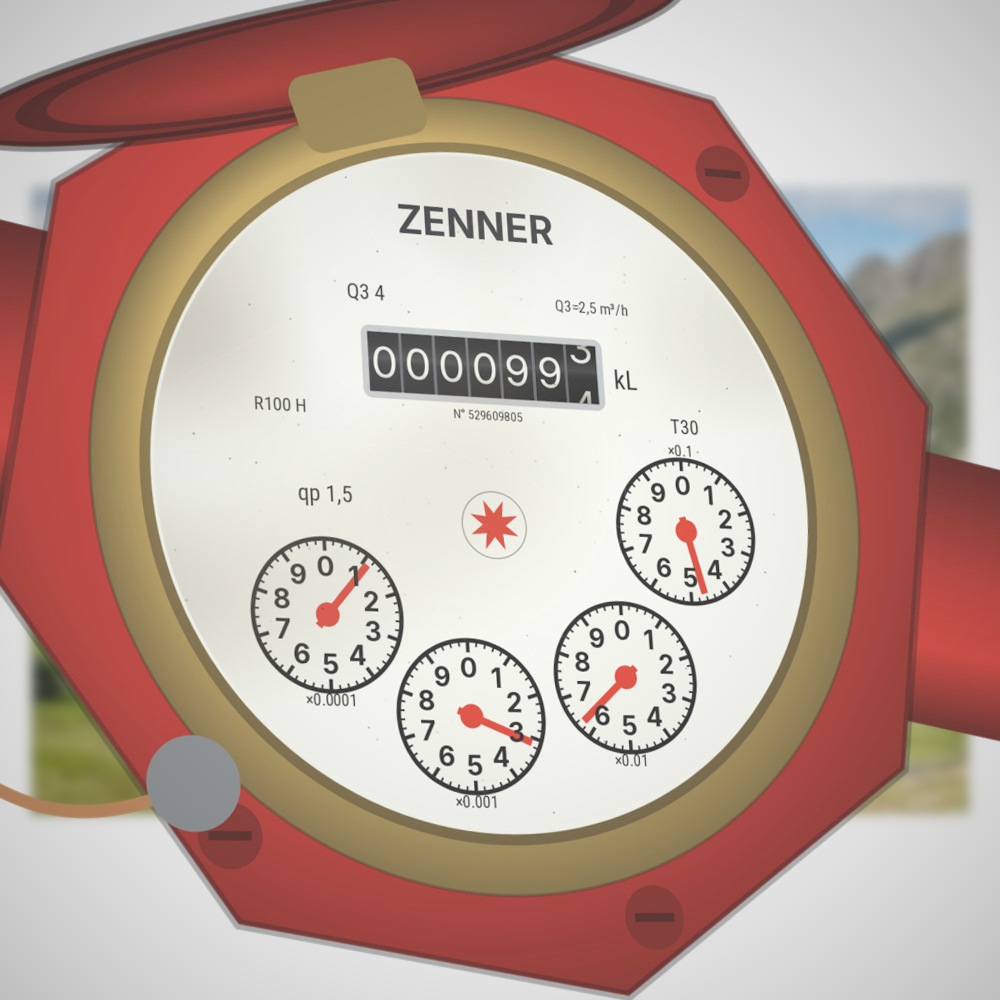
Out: kL 993.4631
